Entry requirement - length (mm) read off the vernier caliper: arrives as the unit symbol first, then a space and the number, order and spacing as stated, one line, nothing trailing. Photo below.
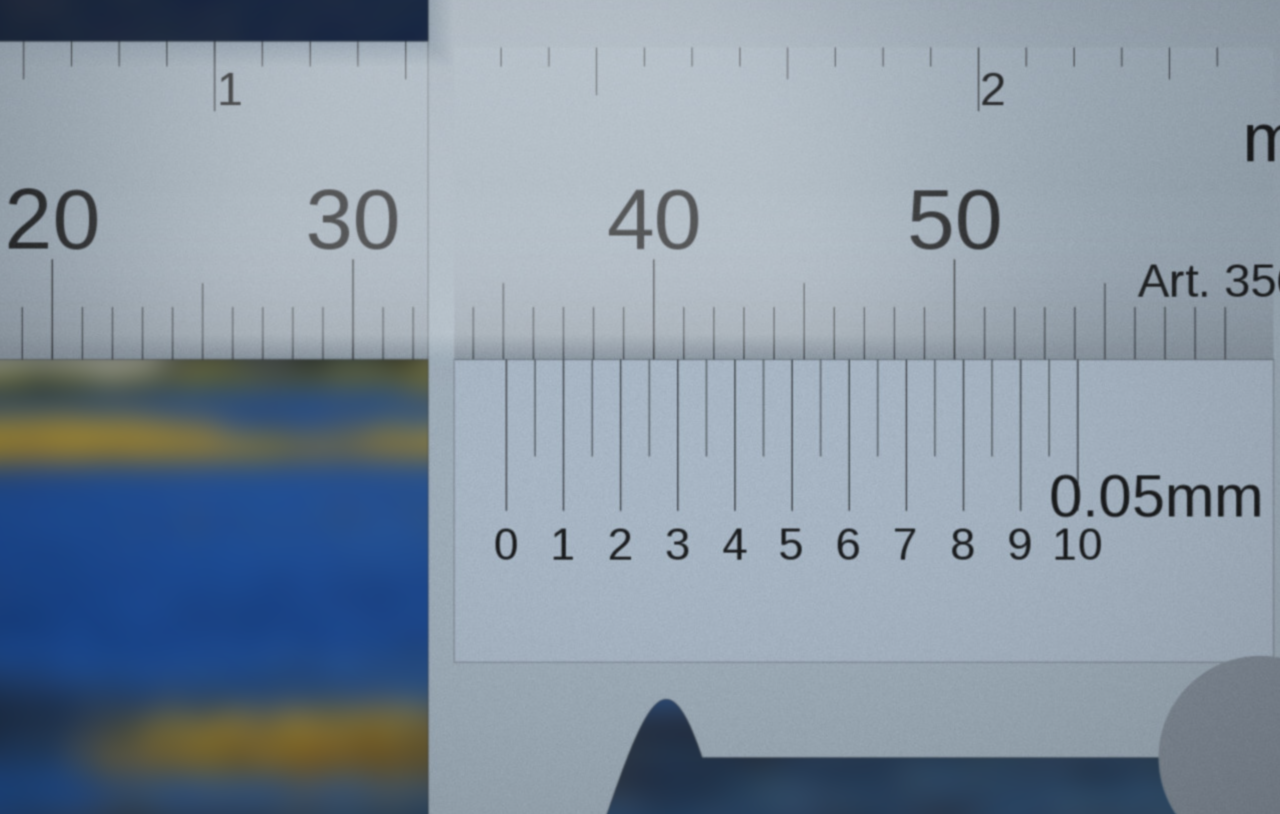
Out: mm 35.10
